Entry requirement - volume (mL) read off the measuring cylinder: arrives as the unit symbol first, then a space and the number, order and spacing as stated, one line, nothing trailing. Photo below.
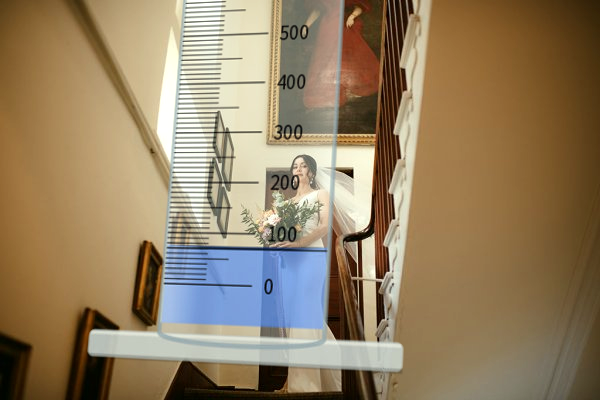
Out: mL 70
